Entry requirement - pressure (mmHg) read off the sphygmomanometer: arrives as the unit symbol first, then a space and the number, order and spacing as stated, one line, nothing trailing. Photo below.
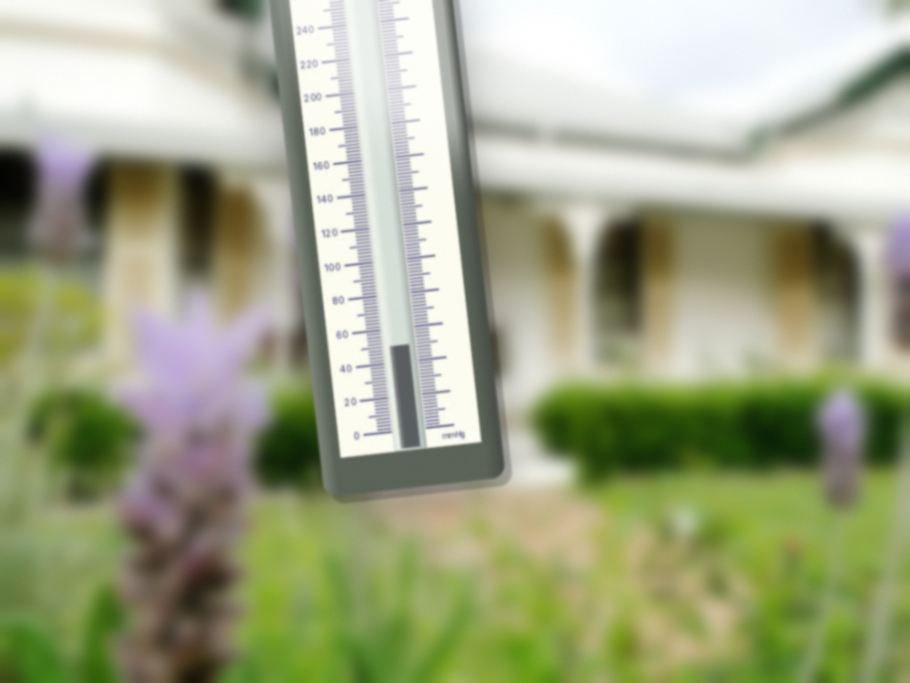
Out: mmHg 50
